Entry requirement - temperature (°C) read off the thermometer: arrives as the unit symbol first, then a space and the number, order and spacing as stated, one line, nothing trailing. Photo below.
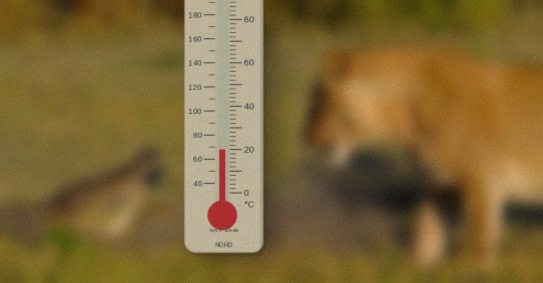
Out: °C 20
